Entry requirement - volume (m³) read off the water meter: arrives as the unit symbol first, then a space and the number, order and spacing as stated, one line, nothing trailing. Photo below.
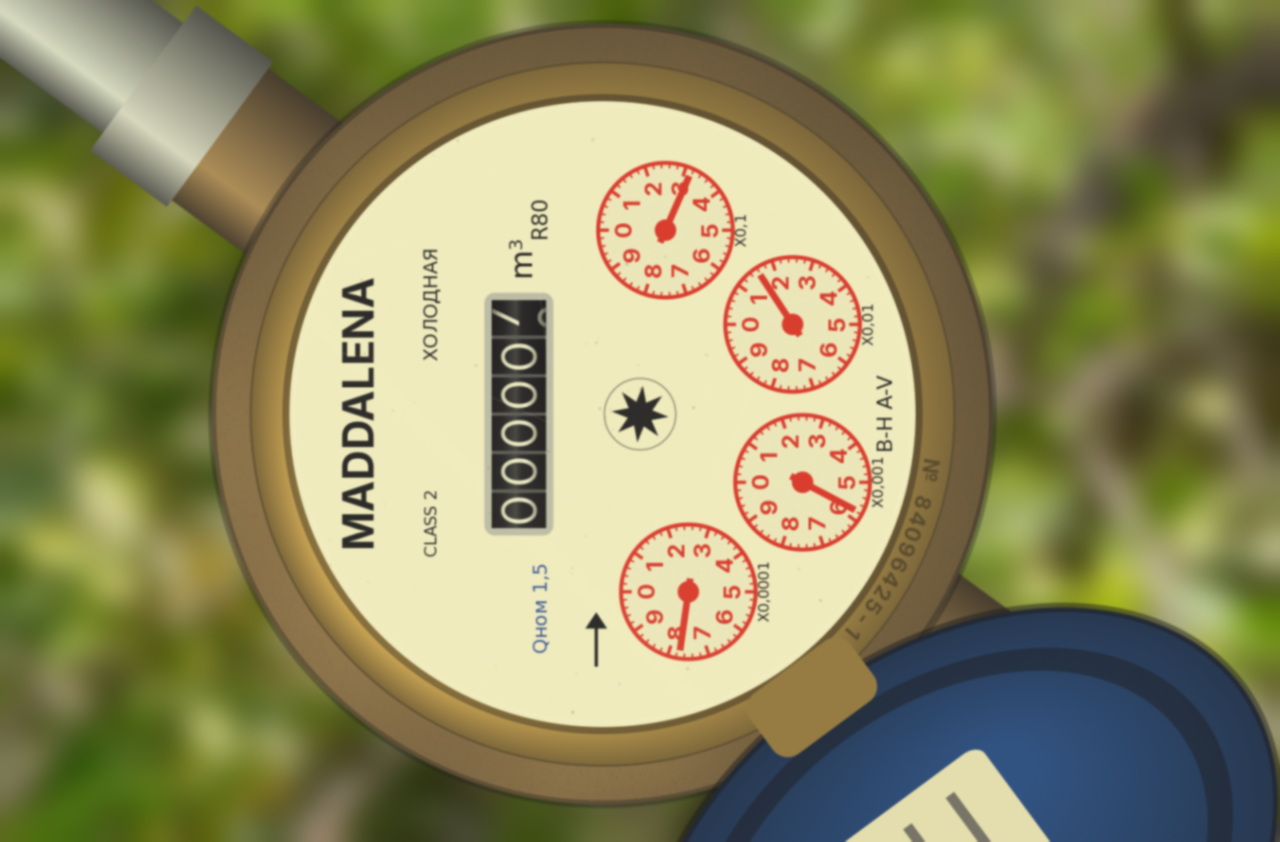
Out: m³ 7.3157
